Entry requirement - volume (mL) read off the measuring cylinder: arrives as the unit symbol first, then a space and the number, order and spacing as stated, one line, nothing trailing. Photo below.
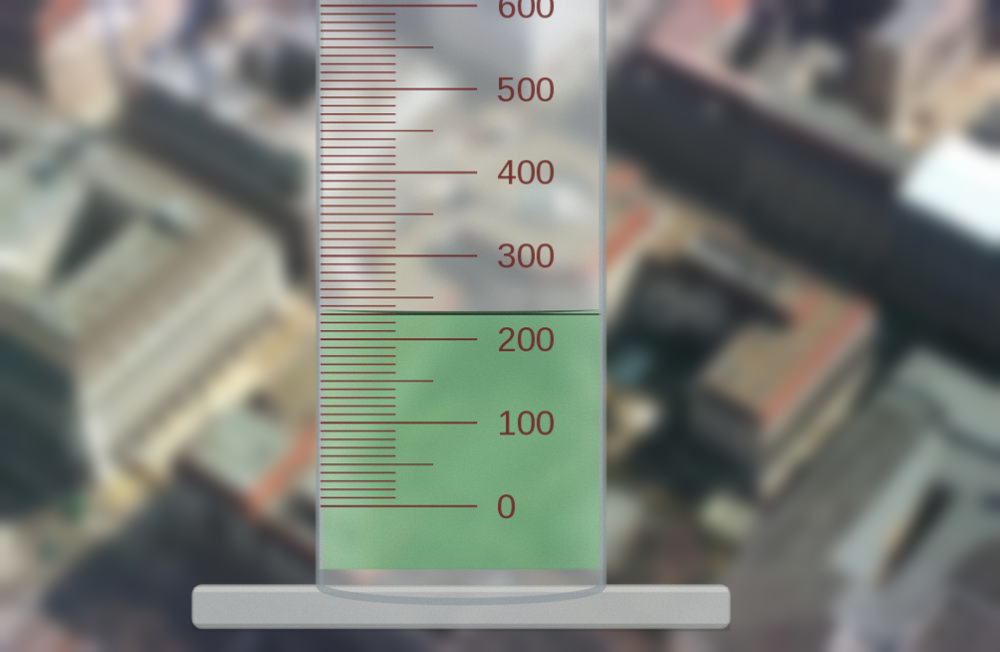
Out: mL 230
